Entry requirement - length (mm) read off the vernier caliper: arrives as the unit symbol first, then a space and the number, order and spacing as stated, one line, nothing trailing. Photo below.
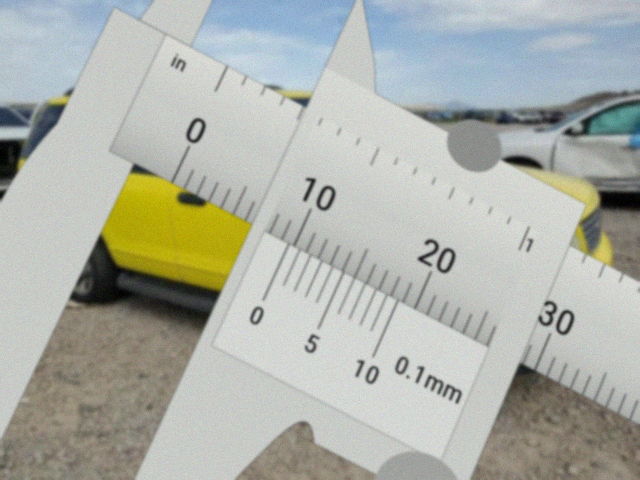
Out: mm 9.6
